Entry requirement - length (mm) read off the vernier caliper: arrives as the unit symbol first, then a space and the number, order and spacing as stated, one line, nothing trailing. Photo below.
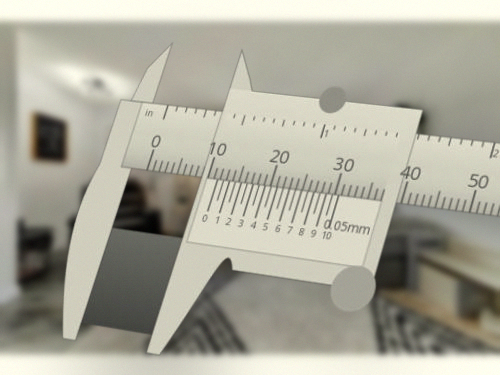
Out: mm 11.6
